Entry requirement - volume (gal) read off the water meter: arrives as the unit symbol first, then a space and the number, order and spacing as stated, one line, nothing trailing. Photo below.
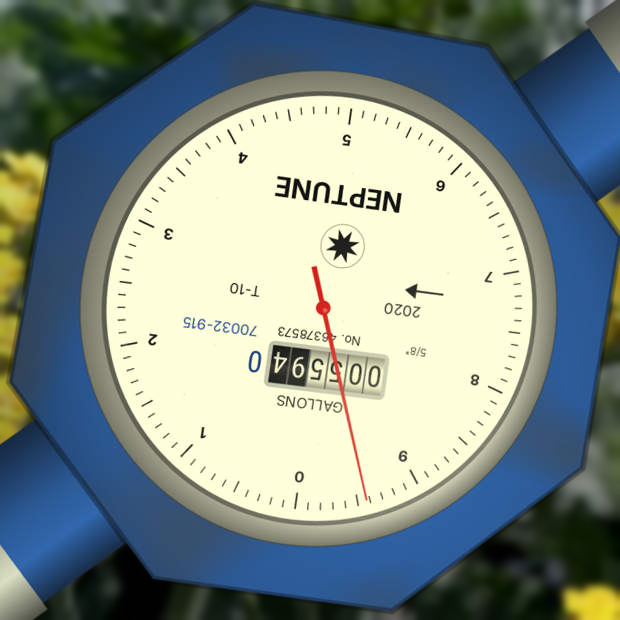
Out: gal 55939.4
